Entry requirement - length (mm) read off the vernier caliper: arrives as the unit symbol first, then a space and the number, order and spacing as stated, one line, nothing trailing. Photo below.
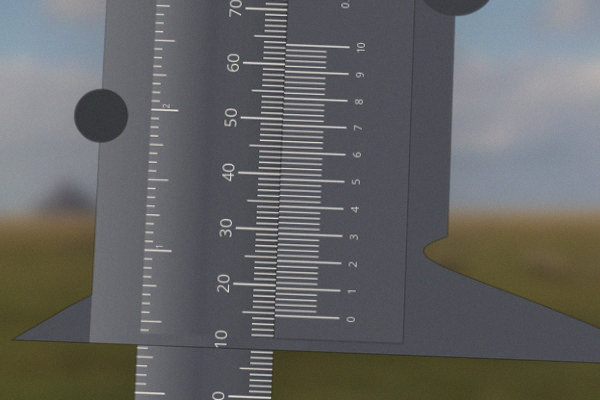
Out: mm 14.6
